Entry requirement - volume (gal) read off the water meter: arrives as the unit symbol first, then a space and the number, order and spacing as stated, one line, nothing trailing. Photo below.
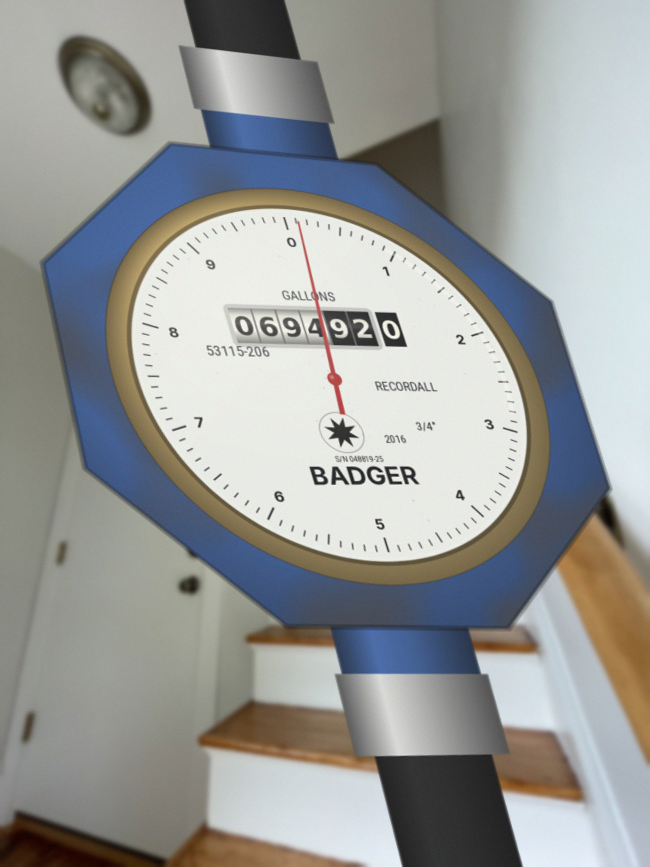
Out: gal 694920.1
